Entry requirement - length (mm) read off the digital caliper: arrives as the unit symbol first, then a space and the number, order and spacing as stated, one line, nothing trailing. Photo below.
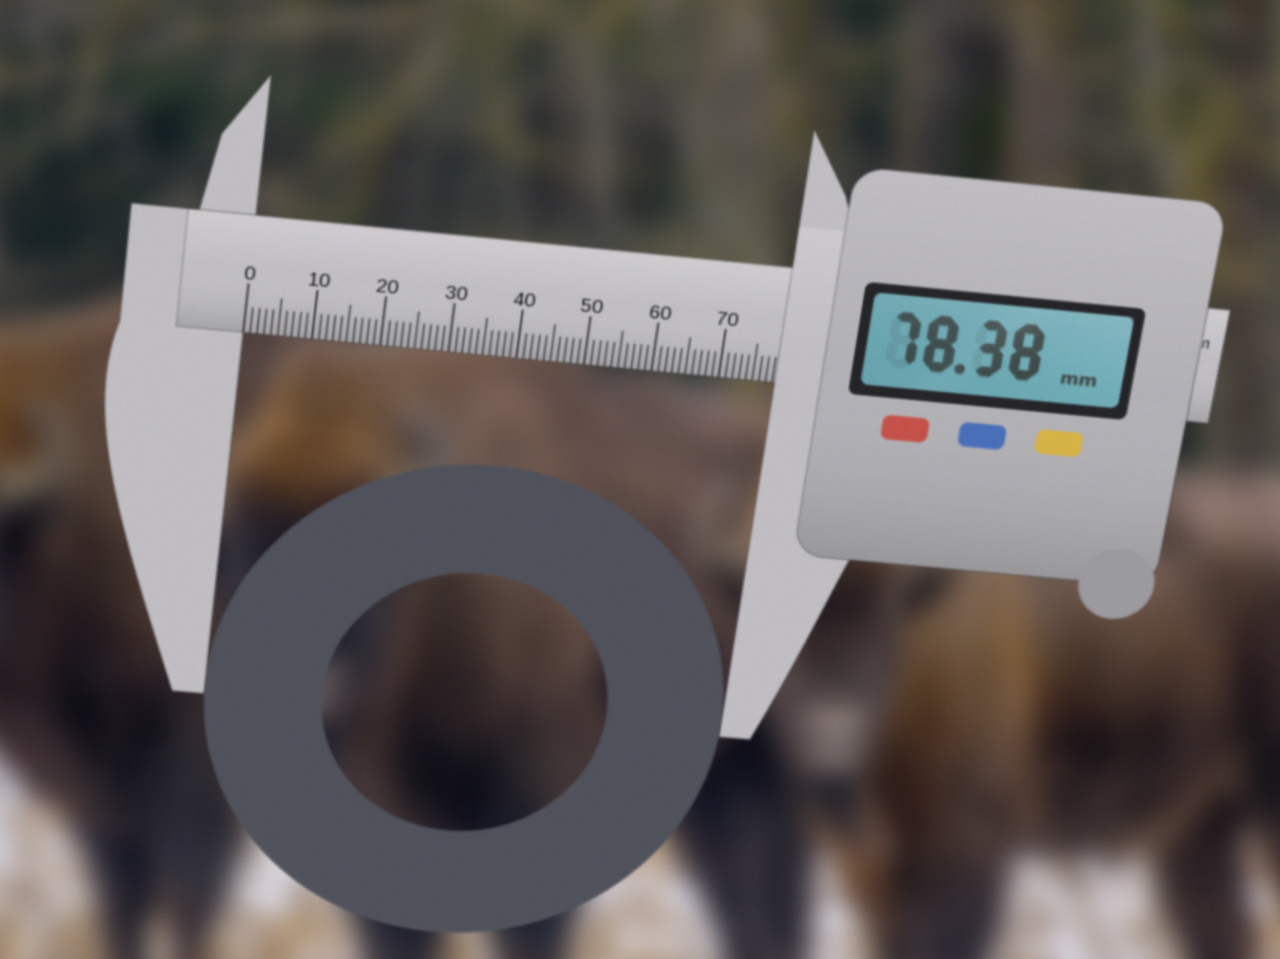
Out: mm 78.38
